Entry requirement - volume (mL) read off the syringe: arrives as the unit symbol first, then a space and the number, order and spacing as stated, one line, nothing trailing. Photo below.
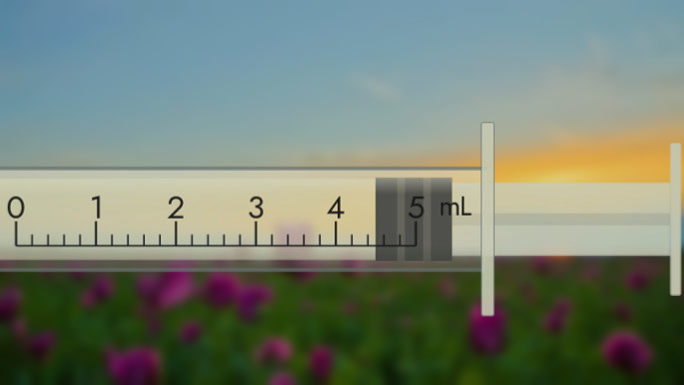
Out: mL 4.5
